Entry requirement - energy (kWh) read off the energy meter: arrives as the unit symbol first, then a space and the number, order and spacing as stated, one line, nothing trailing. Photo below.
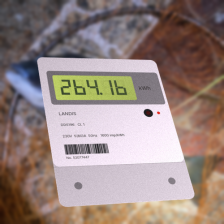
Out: kWh 264.16
